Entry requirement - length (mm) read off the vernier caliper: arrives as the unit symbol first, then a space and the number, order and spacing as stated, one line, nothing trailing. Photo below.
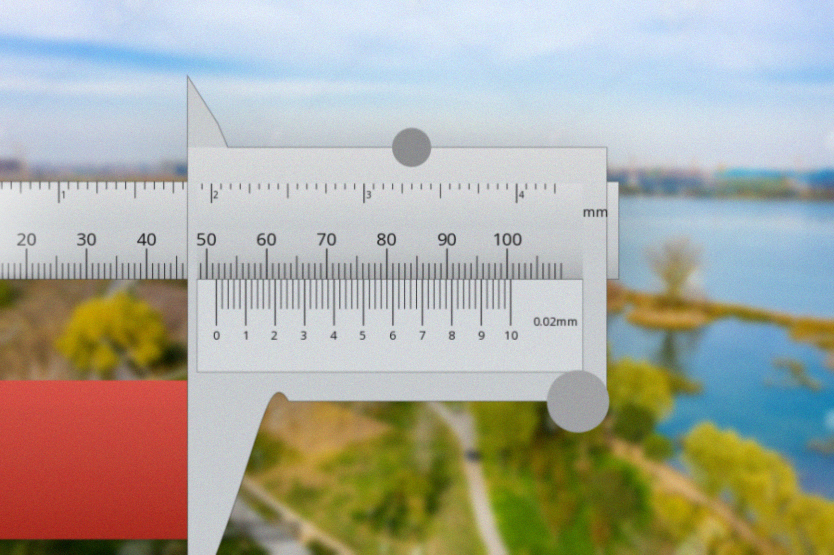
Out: mm 51.6
